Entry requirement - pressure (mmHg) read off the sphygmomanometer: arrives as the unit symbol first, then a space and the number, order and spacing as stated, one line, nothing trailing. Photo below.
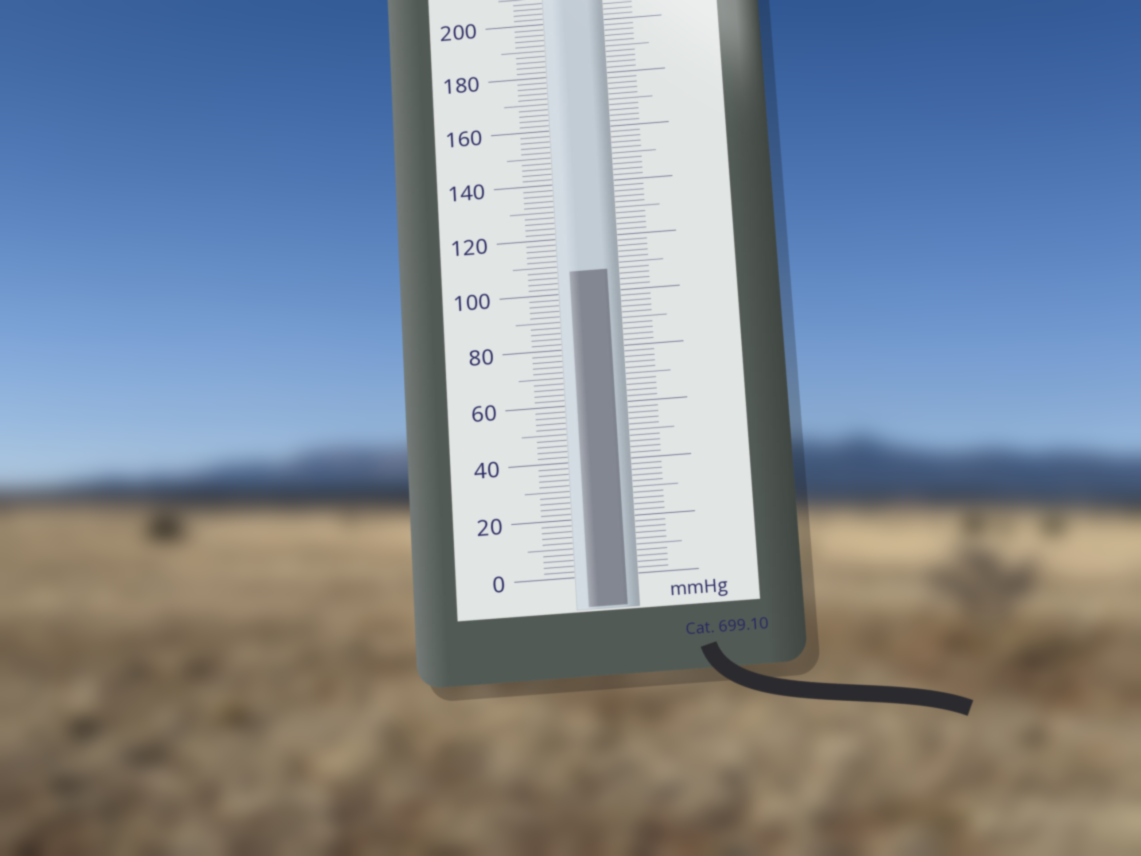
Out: mmHg 108
